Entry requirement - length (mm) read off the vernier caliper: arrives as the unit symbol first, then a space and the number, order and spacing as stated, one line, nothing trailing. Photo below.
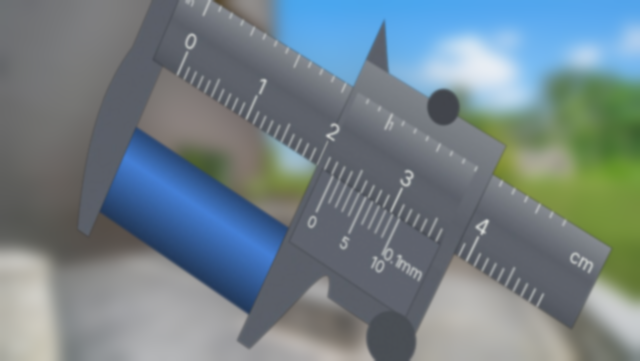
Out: mm 22.2
